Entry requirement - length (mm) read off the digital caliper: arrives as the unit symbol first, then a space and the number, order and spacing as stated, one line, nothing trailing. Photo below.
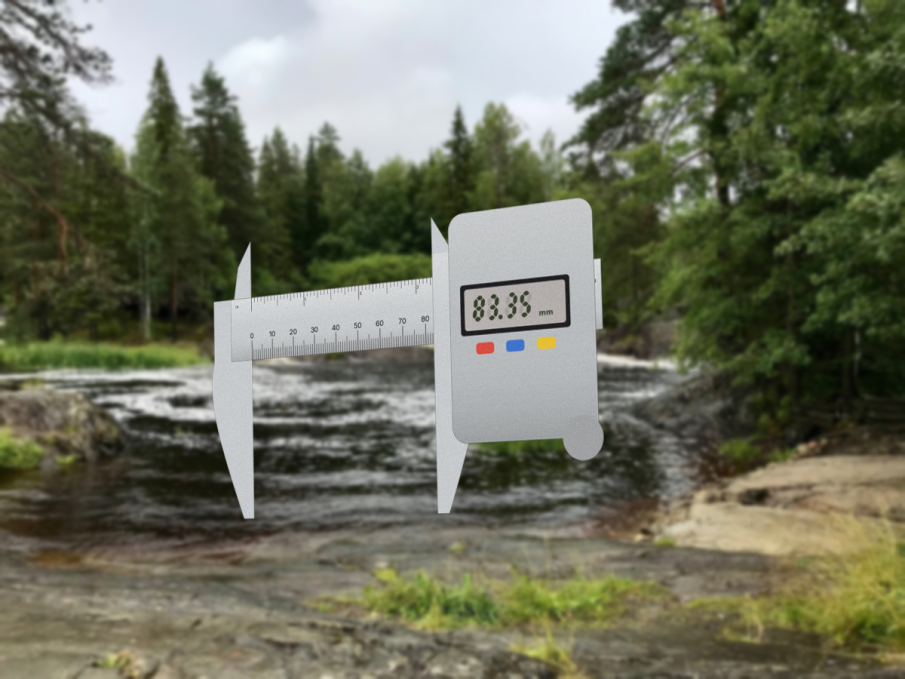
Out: mm 83.35
